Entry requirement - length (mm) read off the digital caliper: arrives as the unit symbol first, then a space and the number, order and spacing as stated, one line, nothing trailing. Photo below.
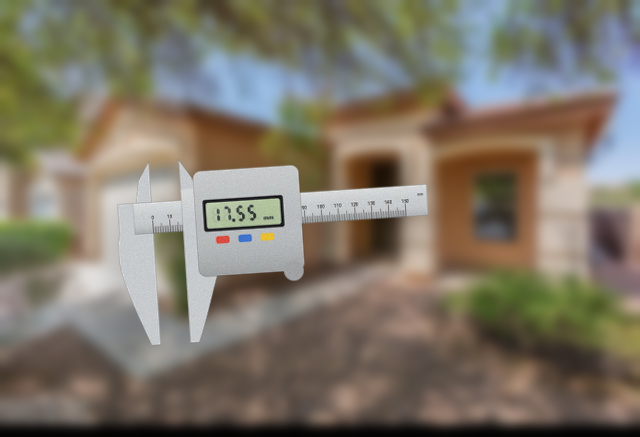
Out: mm 17.55
